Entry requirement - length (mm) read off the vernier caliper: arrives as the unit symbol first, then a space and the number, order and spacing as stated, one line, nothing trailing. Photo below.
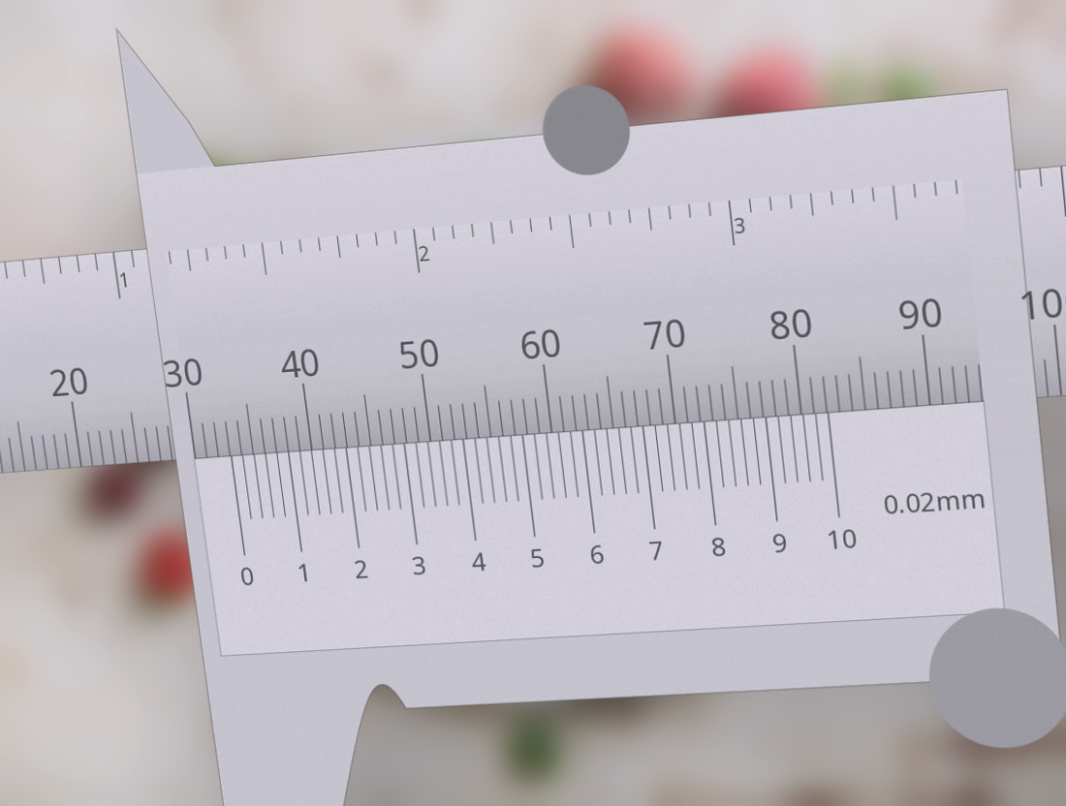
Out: mm 33.1
